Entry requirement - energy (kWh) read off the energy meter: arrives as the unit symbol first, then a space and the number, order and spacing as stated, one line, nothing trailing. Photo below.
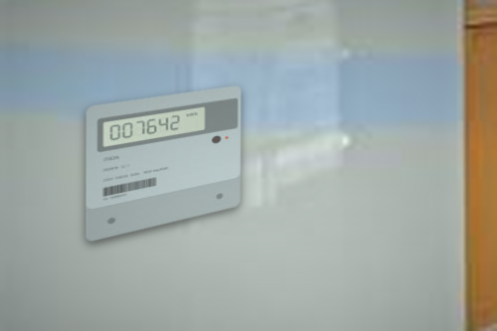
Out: kWh 7642
